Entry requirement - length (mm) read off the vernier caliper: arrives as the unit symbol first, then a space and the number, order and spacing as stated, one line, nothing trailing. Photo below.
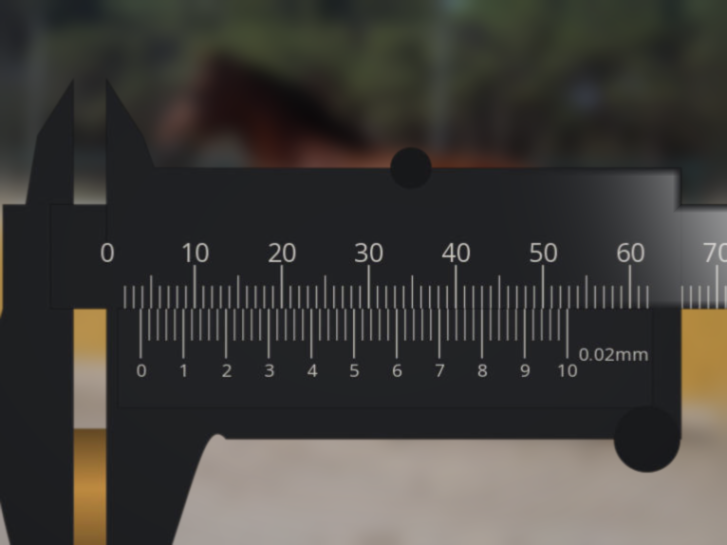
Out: mm 3.8
